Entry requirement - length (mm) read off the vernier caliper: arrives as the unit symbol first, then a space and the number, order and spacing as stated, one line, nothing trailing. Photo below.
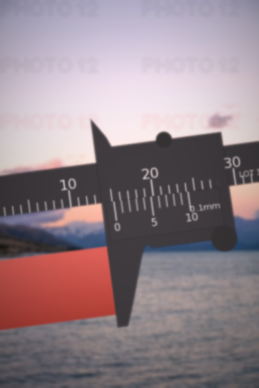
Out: mm 15.2
